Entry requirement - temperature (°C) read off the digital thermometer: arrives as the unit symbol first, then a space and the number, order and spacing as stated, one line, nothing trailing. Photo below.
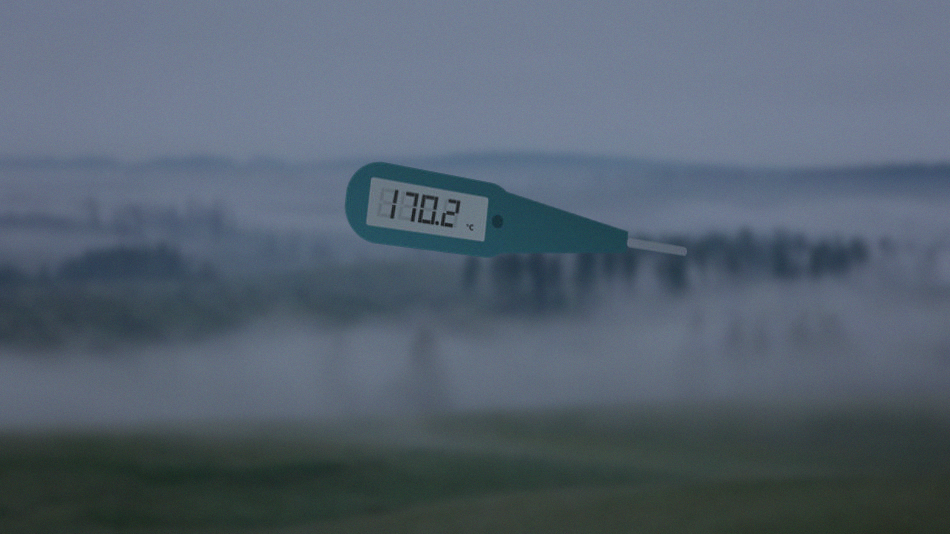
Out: °C 170.2
